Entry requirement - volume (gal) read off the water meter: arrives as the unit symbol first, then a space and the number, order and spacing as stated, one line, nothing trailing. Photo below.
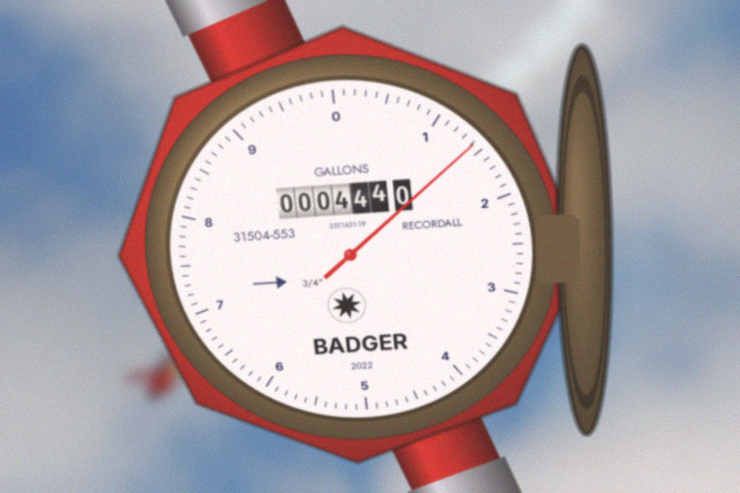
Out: gal 4441.4
